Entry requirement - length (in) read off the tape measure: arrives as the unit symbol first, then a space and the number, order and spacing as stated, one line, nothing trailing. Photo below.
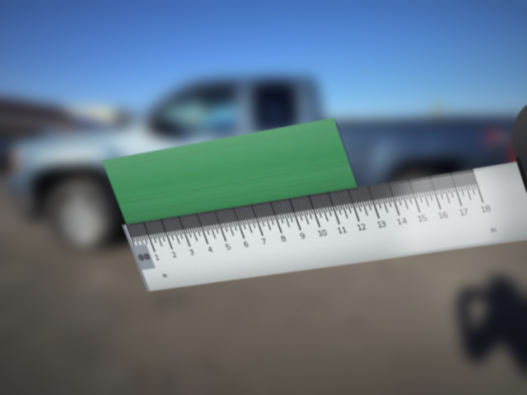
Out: in 12.5
